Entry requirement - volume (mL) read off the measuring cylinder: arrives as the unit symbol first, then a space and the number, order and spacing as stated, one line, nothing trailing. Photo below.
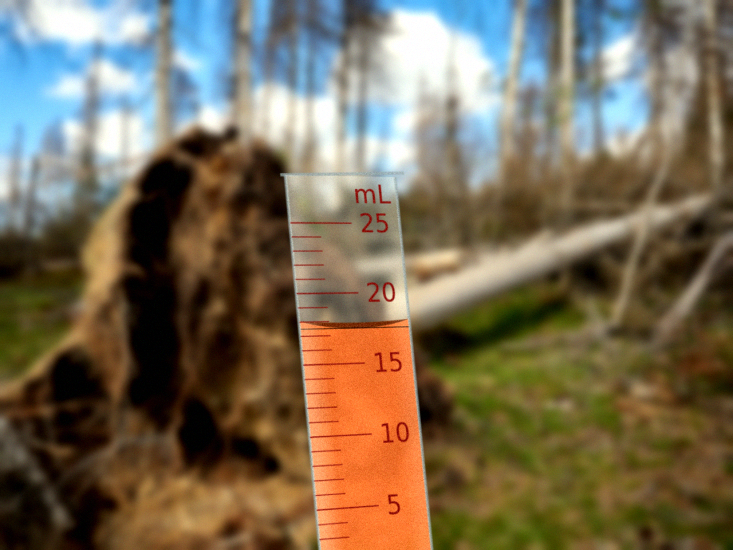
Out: mL 17.5
